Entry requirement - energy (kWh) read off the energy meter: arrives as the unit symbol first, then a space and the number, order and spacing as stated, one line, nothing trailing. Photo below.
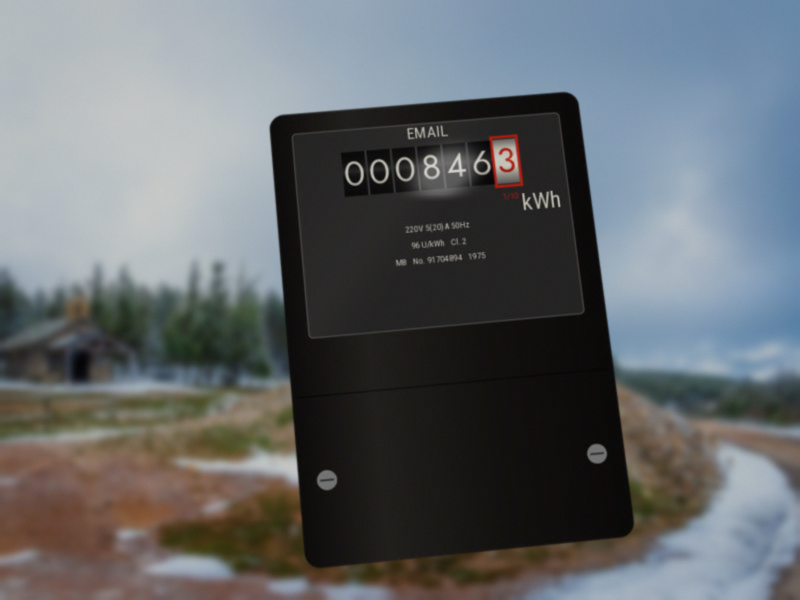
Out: kWh 846.3
